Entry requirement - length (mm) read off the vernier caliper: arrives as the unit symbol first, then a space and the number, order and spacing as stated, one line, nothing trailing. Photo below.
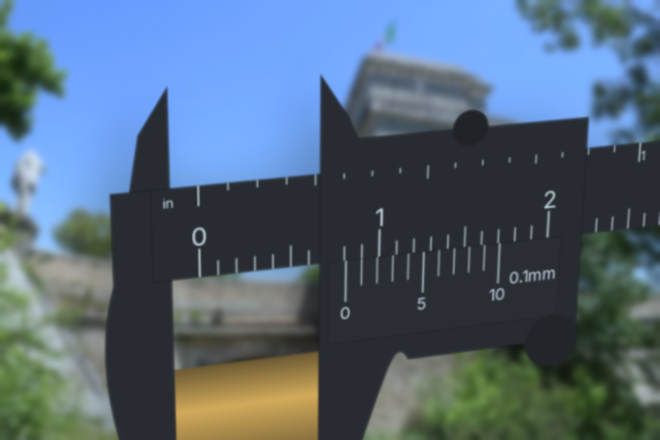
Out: mm 8.1
